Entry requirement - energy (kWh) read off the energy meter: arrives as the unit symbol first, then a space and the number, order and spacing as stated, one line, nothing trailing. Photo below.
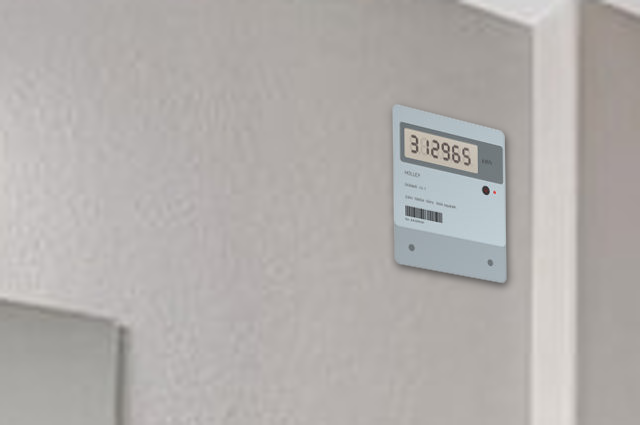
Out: kWh 312965
